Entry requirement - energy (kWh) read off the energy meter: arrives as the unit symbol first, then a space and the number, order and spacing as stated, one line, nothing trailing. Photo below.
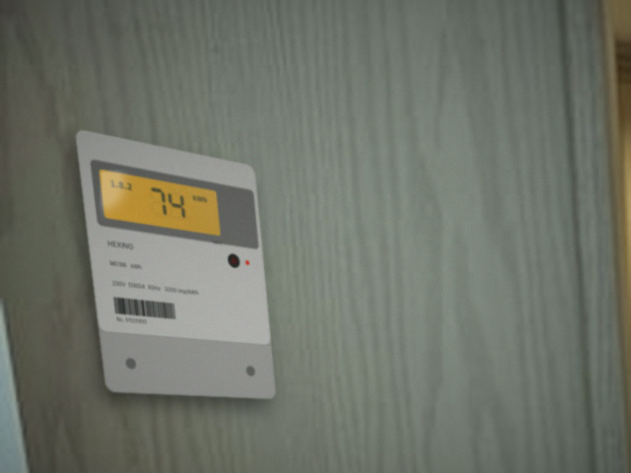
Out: kWh 74
